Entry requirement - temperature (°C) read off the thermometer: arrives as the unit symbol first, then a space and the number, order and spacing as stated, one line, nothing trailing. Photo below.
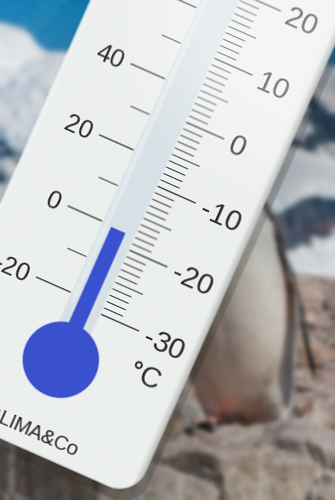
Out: °C -18
